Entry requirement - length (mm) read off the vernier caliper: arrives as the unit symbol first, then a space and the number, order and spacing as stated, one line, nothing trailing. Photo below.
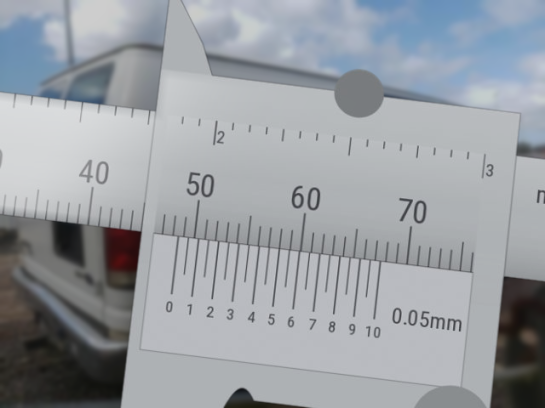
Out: mm 48.5
